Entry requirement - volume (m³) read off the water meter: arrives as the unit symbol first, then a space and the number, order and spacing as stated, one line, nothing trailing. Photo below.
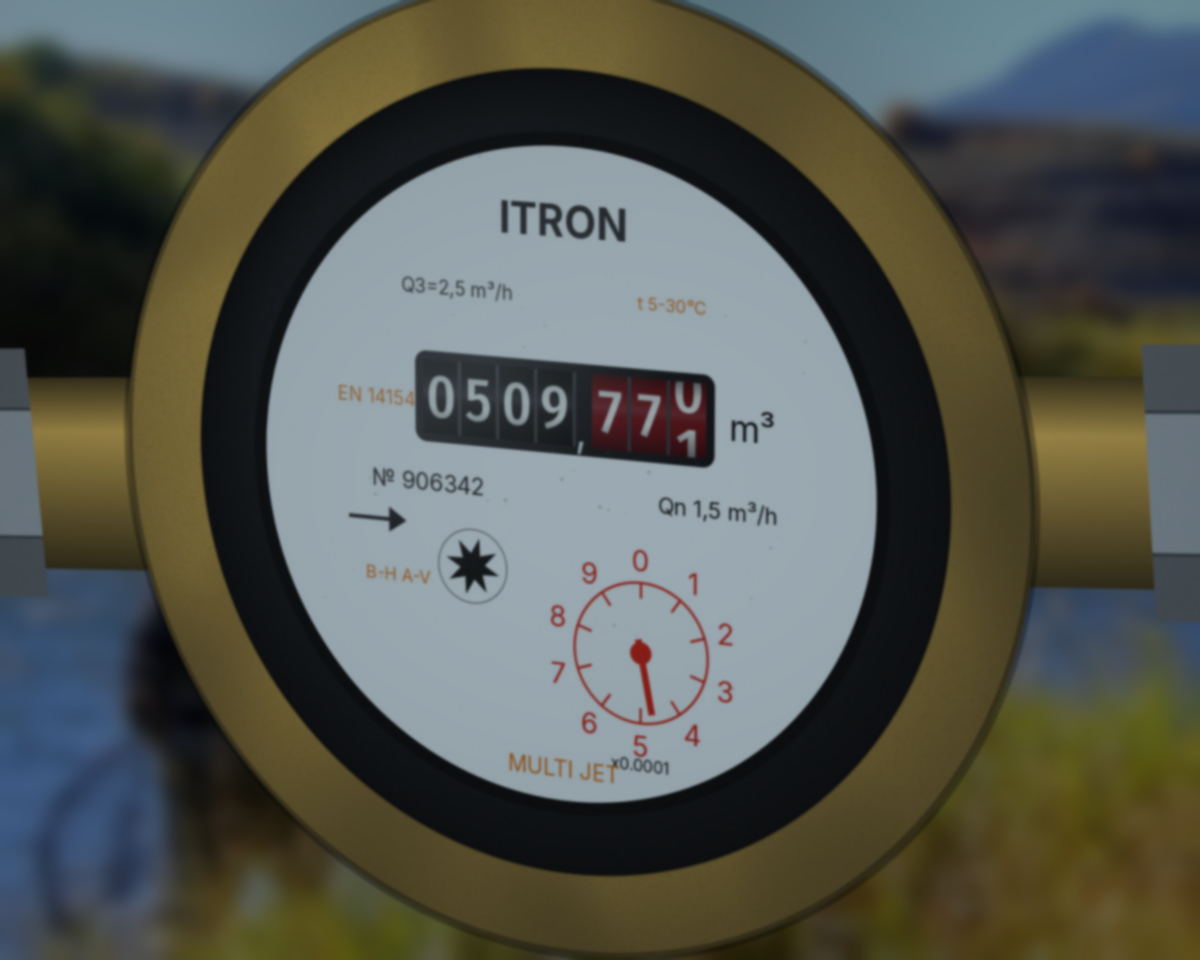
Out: m³ 509.7704
